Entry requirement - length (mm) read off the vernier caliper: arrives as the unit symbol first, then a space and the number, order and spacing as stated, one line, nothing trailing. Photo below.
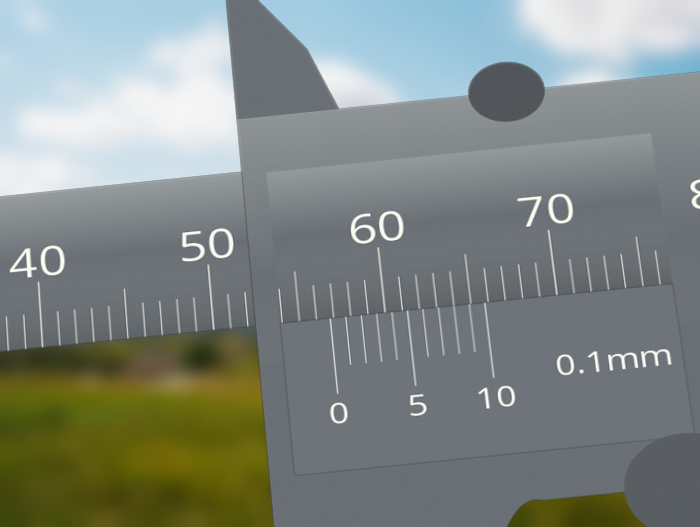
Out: mm 56.8
